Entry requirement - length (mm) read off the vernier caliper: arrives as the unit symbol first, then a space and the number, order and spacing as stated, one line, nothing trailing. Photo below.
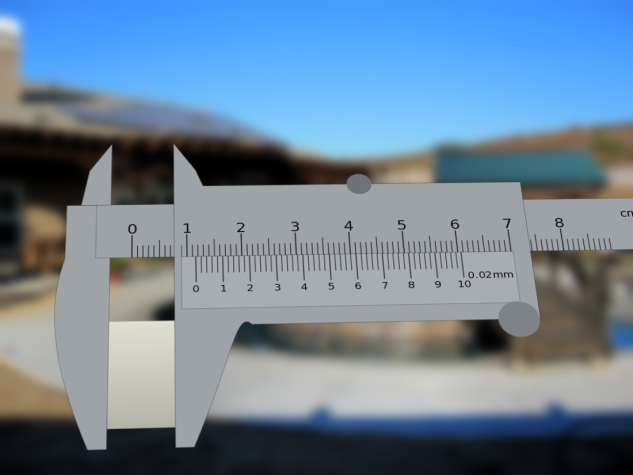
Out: mm 11.6
